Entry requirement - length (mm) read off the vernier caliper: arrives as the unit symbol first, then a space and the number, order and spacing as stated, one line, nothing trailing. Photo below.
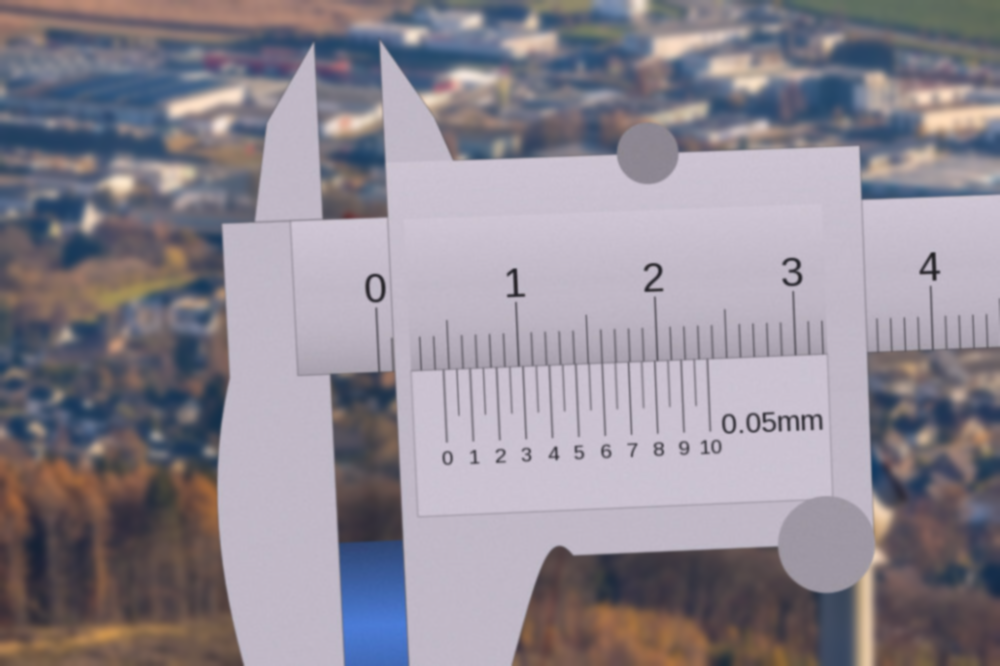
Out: mm 4.6
